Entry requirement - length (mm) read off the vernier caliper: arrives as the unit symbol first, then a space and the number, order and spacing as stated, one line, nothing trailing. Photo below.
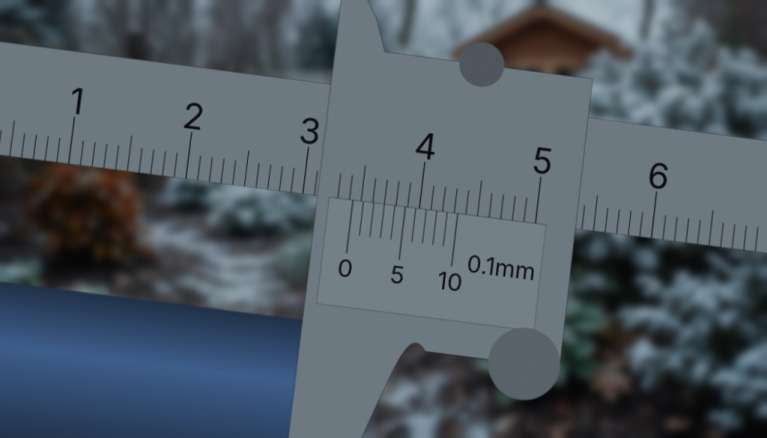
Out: mm 34.3
